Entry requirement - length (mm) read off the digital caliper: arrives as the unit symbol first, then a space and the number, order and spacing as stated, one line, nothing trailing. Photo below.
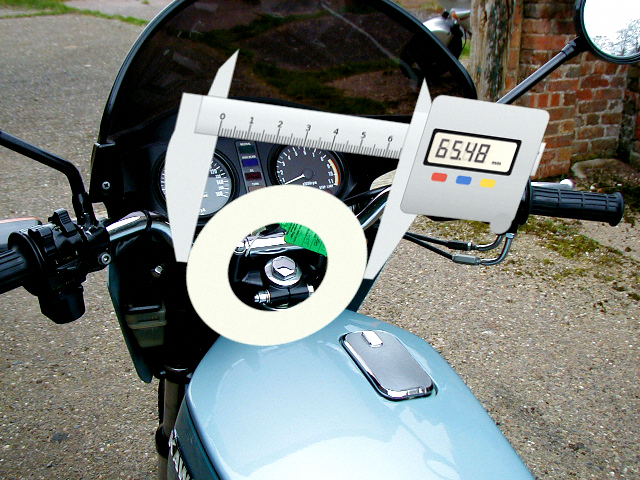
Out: mm 65.48
